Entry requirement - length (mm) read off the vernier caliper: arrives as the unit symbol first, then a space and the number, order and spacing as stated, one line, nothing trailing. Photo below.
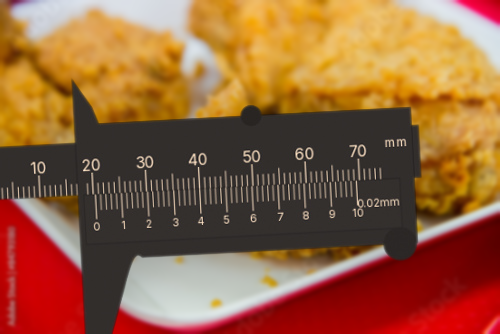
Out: mm 20.4
